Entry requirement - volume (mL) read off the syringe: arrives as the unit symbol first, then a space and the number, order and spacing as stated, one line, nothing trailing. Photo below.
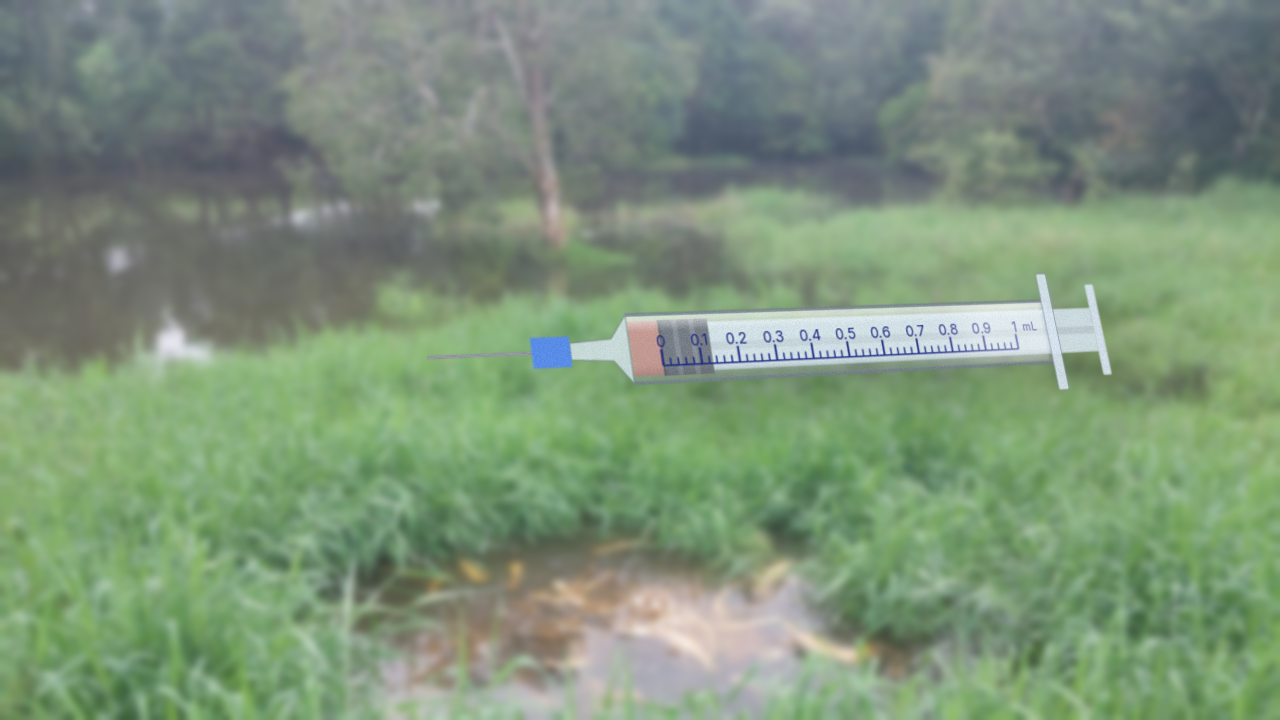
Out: mL 0
